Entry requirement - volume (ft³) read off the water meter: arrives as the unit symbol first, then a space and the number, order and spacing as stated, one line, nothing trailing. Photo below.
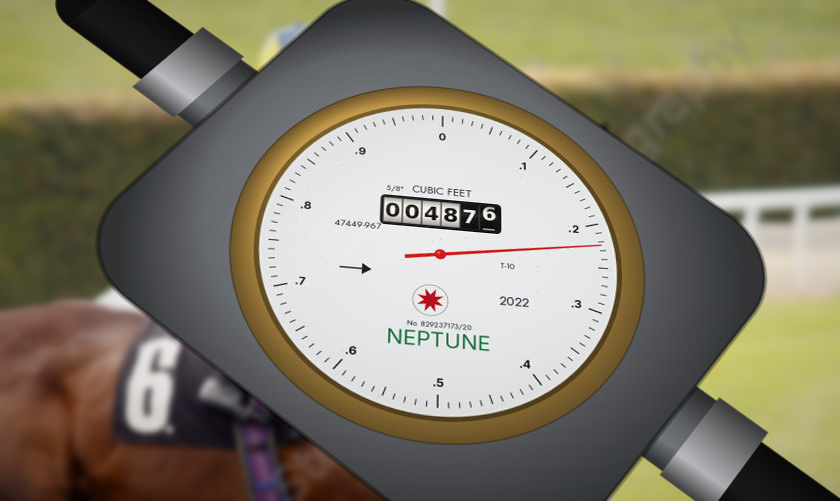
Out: ft³ 4876.22
